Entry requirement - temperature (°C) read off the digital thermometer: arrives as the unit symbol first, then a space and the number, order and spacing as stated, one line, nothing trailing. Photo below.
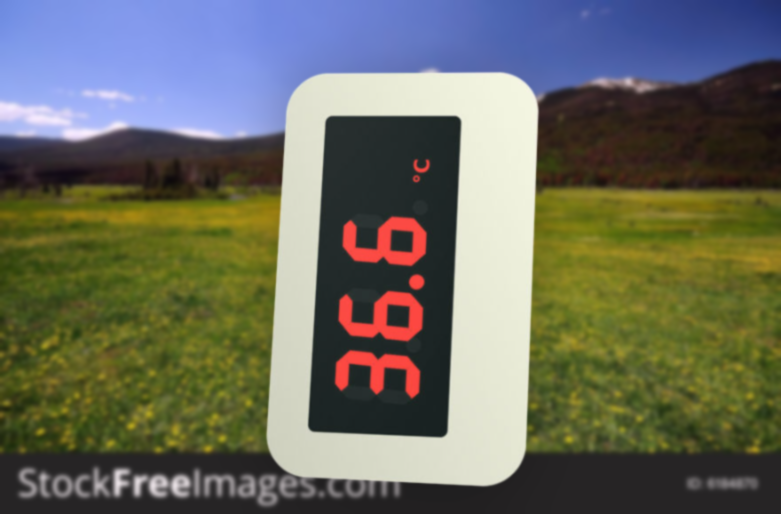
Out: °C 36.6
